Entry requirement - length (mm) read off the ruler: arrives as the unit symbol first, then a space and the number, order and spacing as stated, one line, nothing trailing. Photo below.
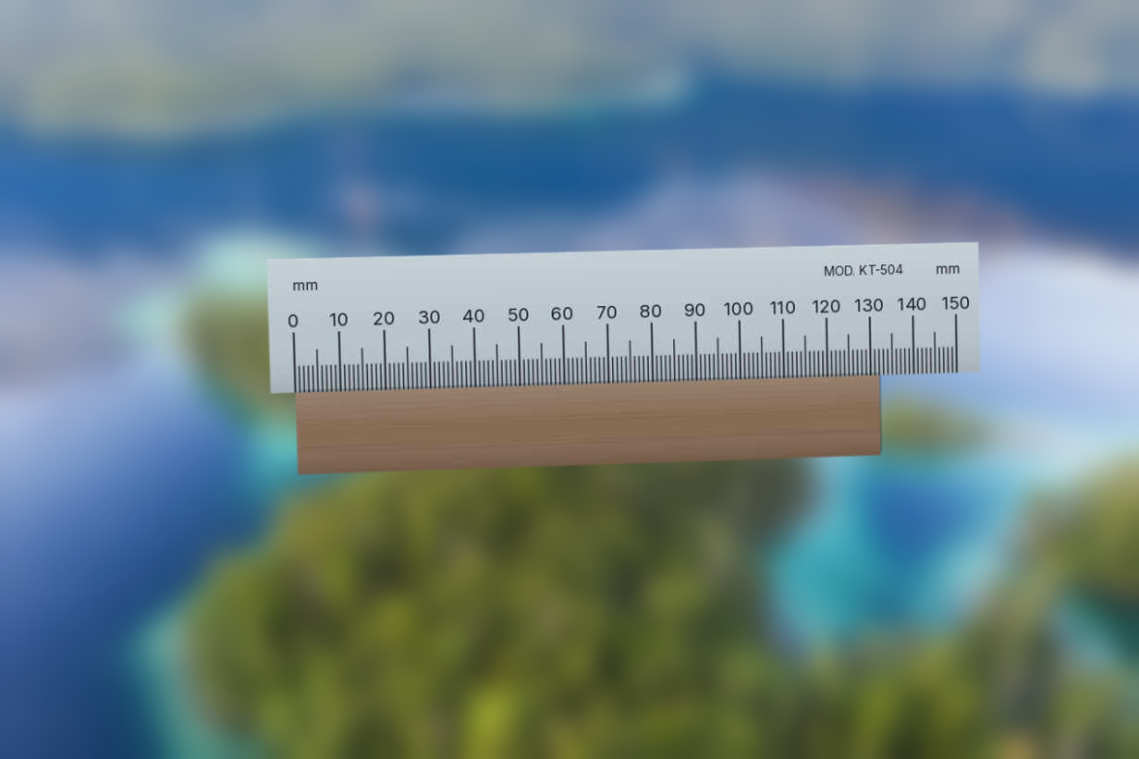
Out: mm 132
